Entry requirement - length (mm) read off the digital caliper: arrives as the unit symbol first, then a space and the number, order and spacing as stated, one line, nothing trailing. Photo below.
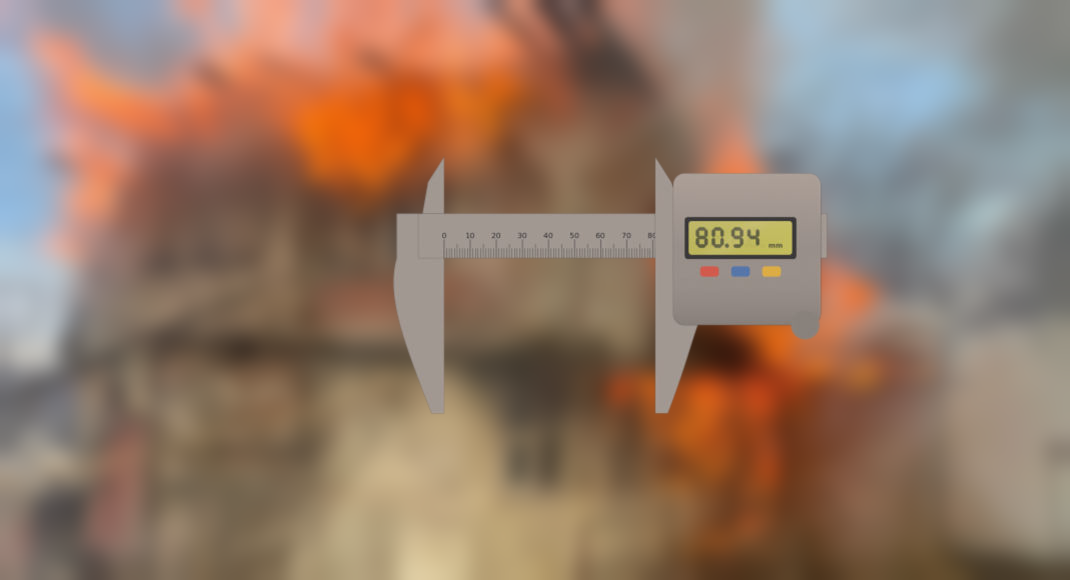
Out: mm 80.94
